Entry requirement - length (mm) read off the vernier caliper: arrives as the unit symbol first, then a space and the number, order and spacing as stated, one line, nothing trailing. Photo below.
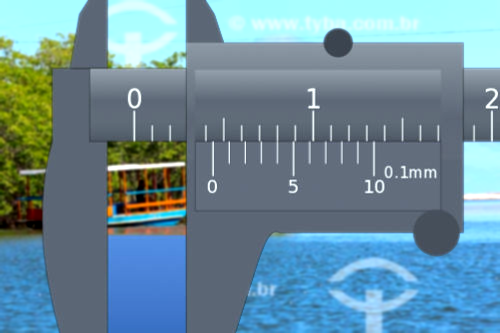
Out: mm 4.4
